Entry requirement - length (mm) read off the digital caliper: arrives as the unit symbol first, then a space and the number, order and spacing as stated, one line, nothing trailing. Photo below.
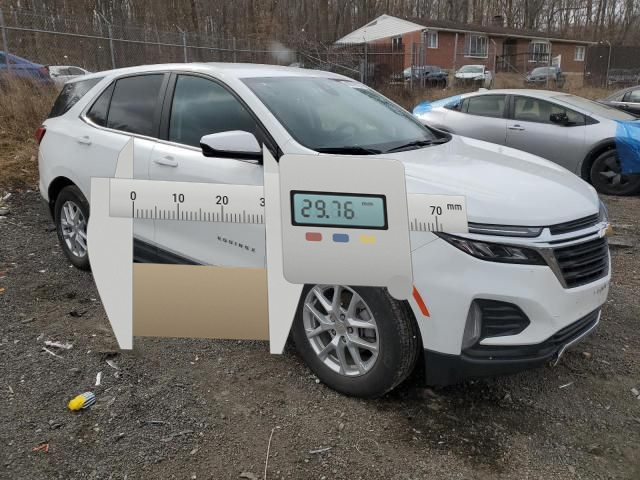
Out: mm 29.76
